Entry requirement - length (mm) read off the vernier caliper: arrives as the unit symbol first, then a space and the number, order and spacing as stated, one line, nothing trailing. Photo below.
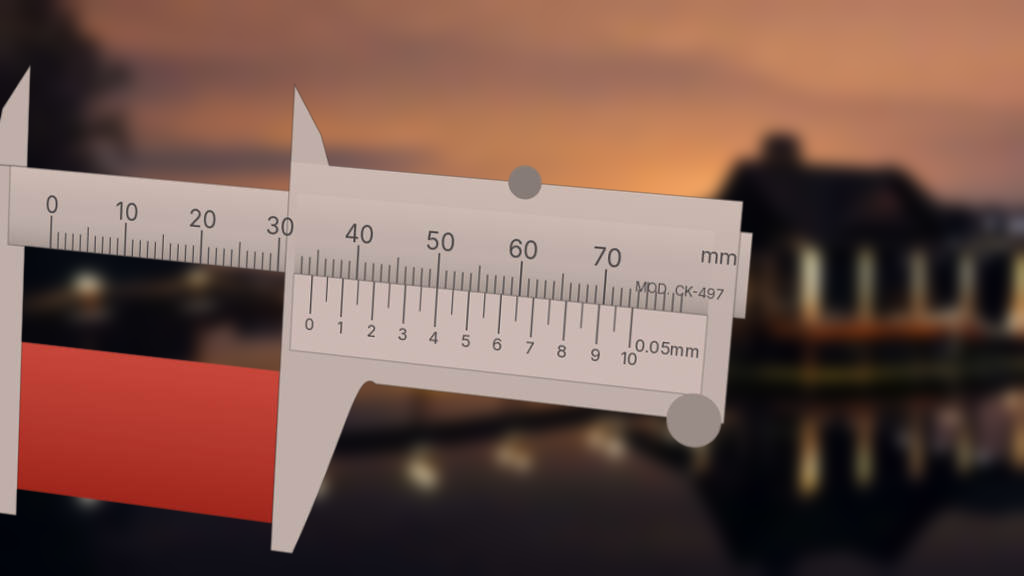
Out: mm 34.4
